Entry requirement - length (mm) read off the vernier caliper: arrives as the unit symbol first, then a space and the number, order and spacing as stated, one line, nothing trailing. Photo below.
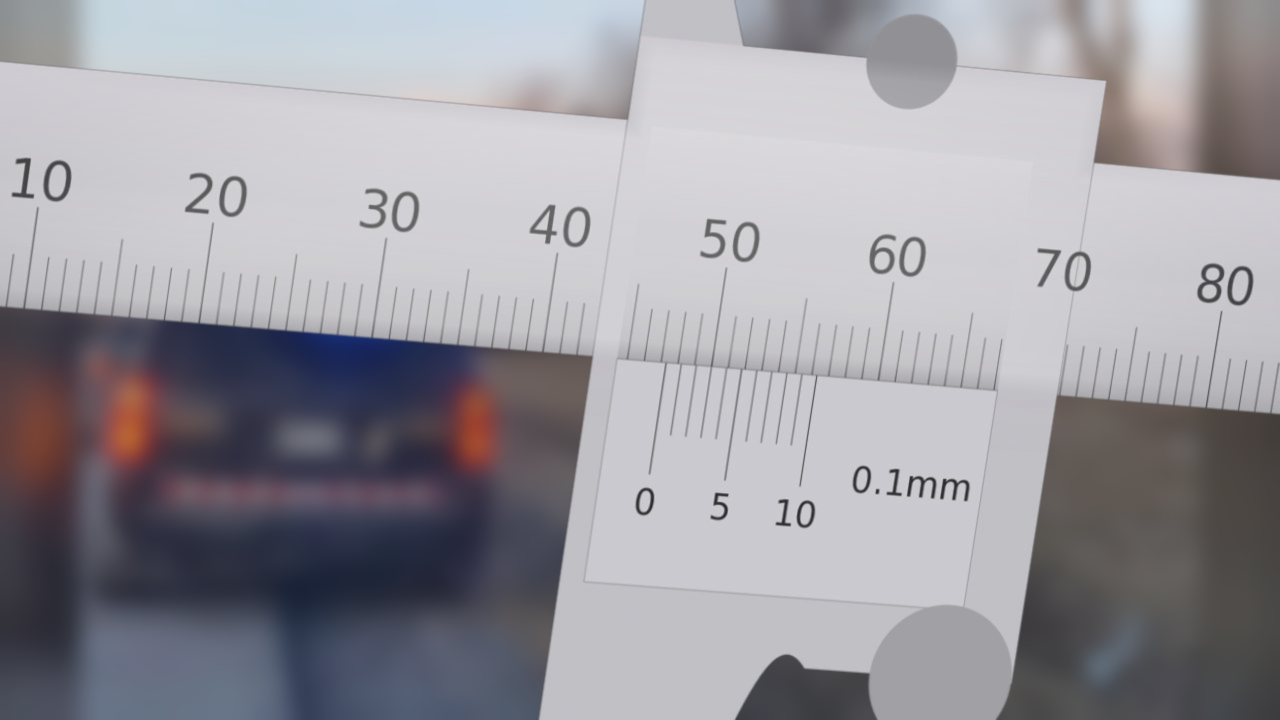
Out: mm 47.3
